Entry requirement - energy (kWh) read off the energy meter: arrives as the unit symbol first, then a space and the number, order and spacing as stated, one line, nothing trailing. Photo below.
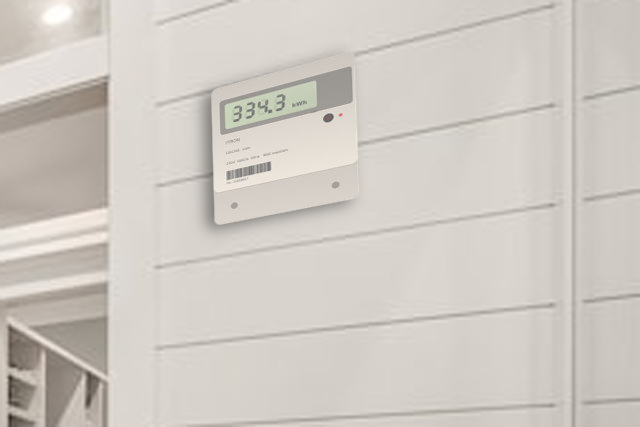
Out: kWh 334.3
